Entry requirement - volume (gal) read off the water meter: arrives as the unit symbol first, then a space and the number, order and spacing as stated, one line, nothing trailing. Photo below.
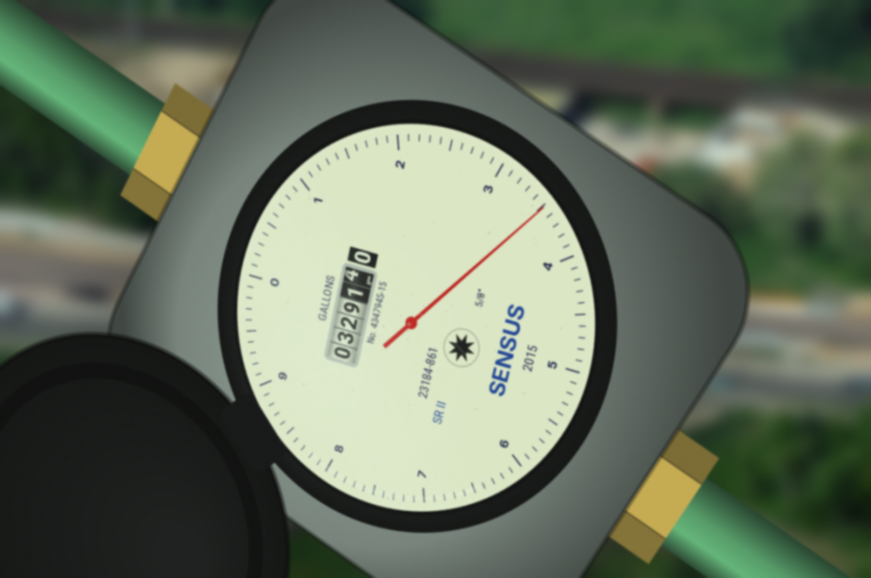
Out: gal 329143.5
